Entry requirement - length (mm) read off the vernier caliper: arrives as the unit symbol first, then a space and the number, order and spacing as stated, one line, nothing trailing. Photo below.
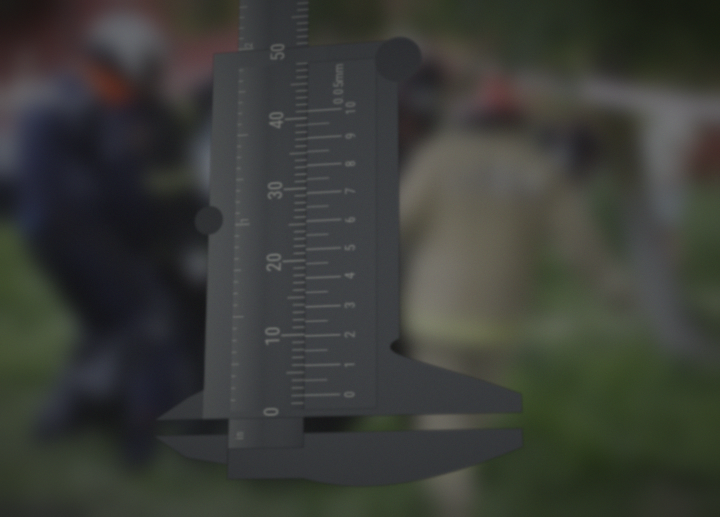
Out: mm 2.0
